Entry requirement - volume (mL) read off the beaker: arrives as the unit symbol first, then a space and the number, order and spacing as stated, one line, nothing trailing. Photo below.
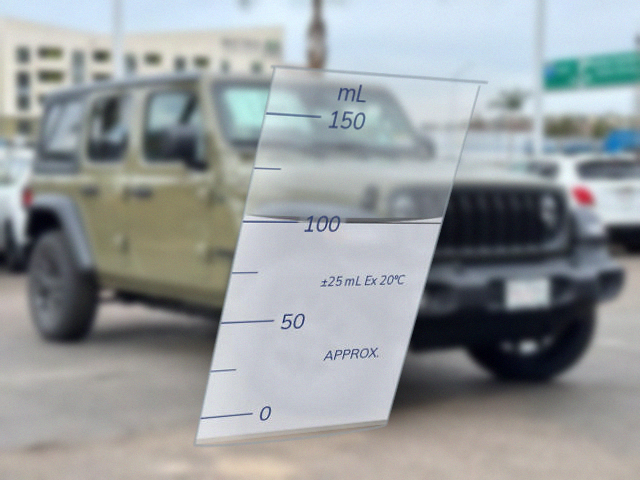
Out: mL 100
